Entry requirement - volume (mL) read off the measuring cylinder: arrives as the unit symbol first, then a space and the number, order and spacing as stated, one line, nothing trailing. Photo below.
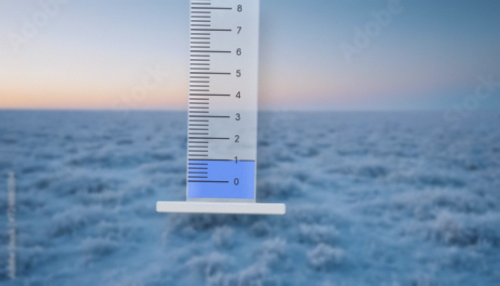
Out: mL 1
